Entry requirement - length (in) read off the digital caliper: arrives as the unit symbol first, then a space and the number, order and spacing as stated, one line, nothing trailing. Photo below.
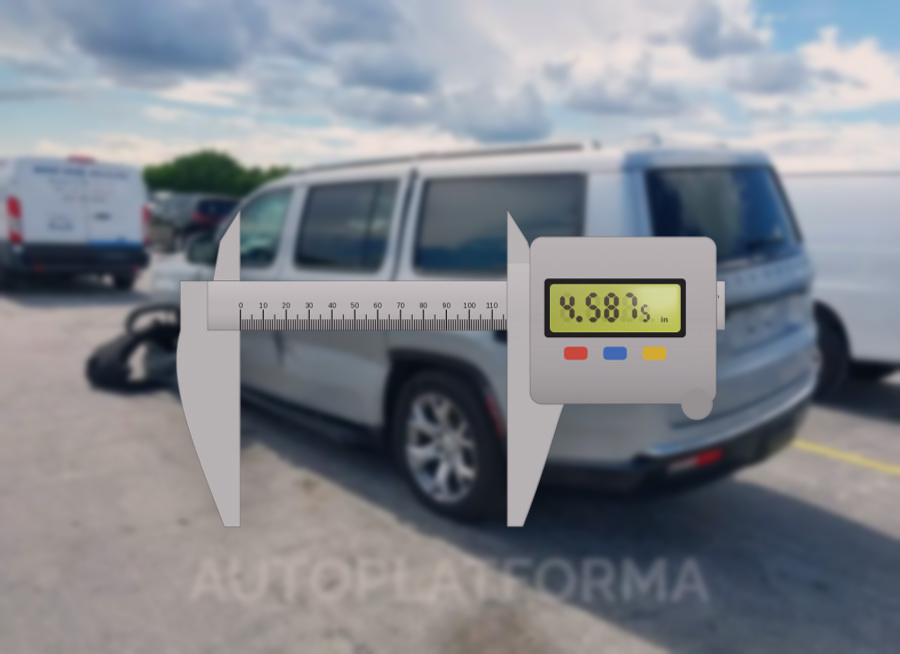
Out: in 4.5875
